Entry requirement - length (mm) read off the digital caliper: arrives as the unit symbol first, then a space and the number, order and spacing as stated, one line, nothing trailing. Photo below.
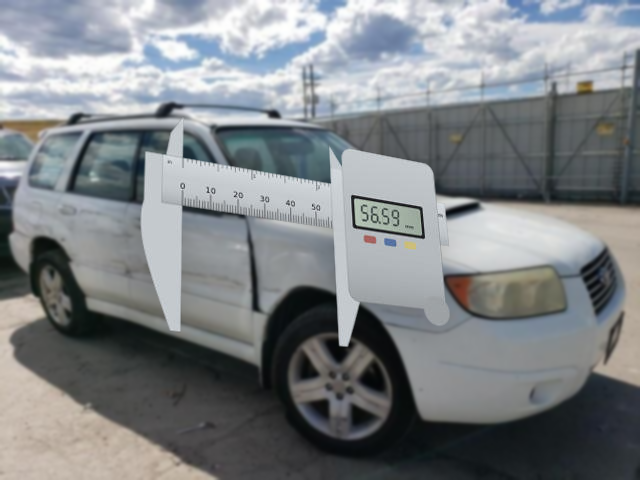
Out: mm 56.59
